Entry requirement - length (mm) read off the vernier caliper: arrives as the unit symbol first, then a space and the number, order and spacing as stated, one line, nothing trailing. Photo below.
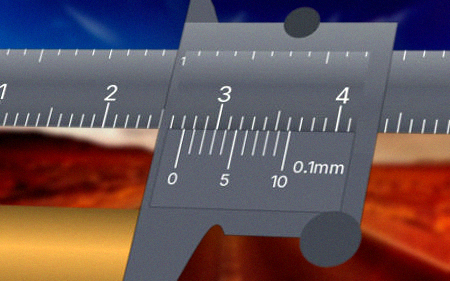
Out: mm 27.2
